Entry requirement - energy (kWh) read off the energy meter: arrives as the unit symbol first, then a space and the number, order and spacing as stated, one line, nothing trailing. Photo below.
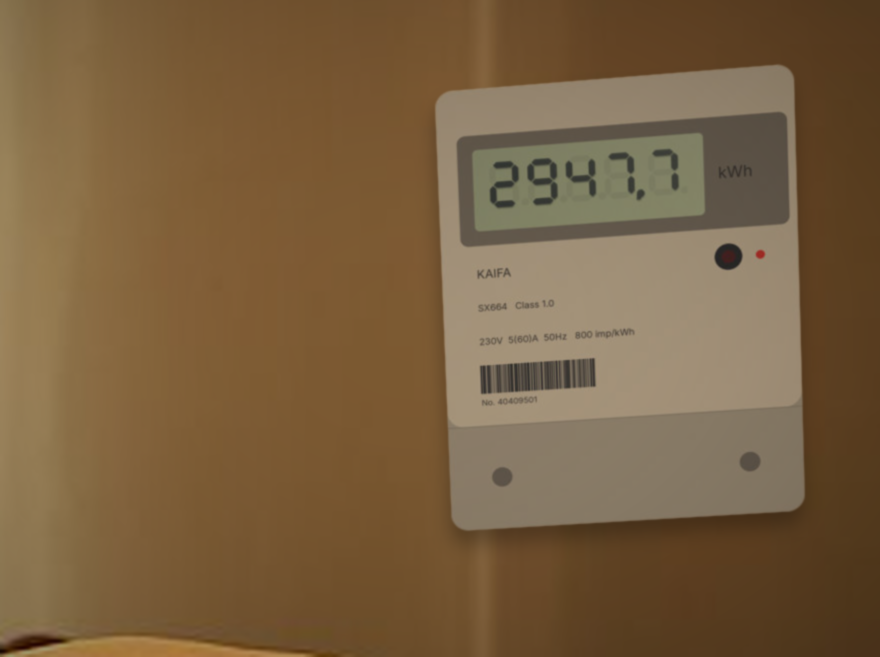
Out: kWh 2947.7
